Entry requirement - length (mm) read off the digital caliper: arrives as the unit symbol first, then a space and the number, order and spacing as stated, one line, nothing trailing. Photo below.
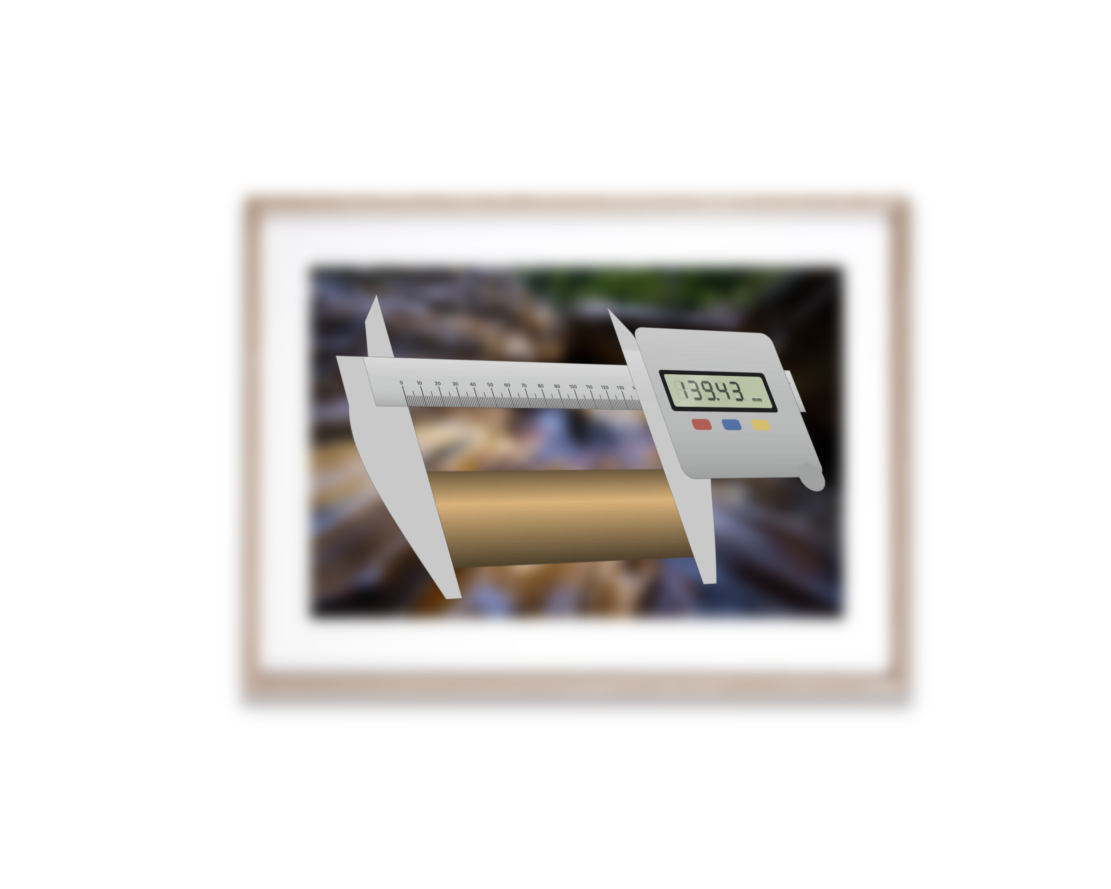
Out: mm 139.43
